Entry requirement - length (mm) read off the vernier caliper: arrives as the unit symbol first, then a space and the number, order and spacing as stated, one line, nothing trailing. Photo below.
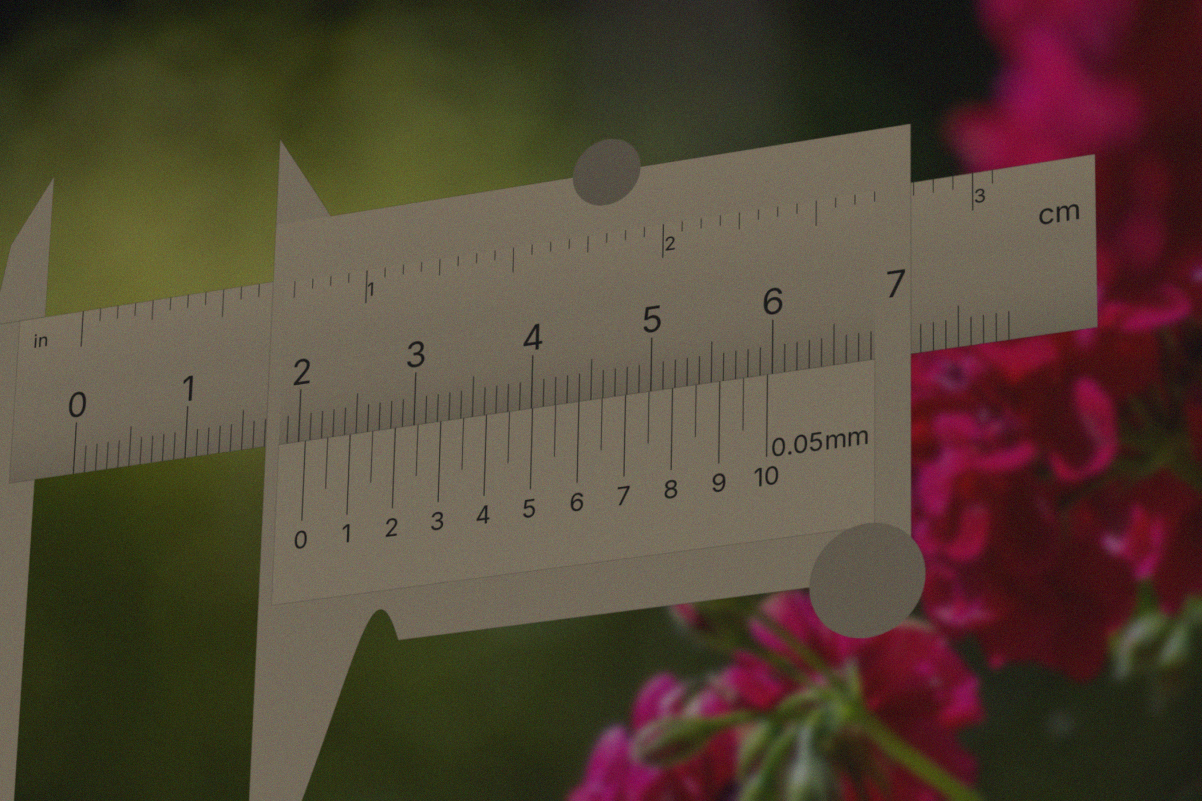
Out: mm 20.6
